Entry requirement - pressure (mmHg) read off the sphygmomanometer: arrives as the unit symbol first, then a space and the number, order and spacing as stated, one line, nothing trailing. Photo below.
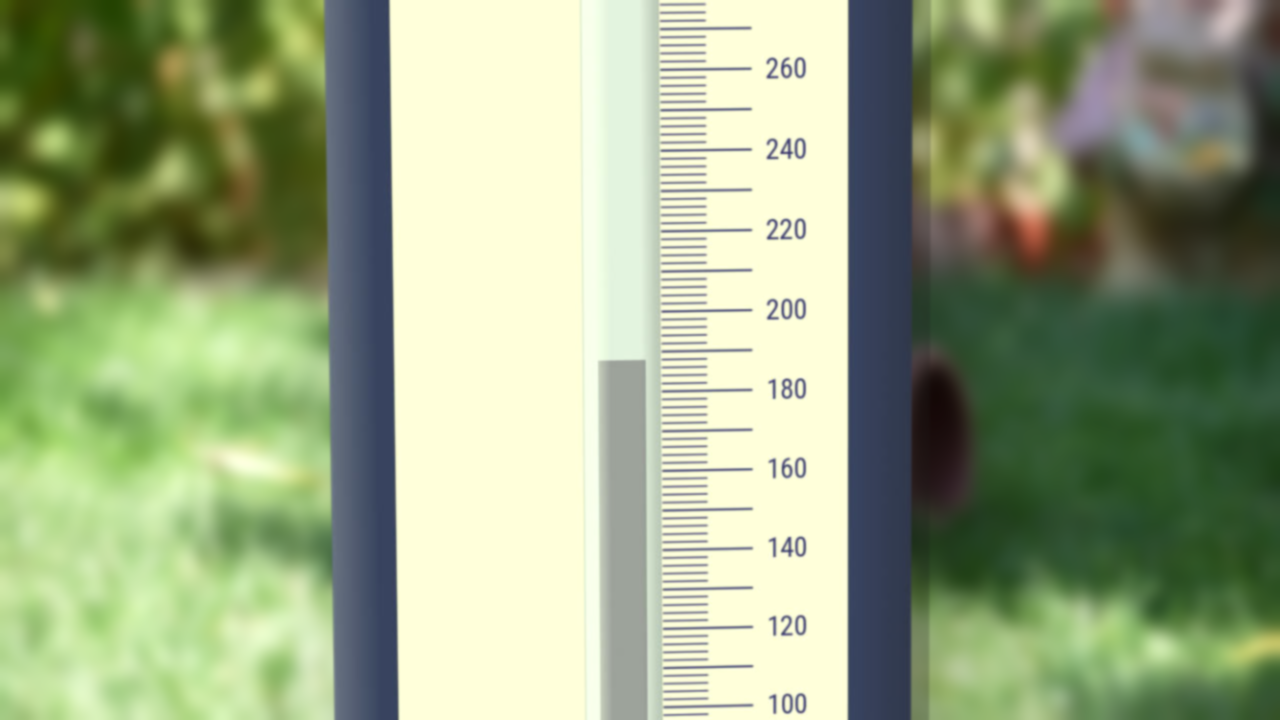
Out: mmHg 188
